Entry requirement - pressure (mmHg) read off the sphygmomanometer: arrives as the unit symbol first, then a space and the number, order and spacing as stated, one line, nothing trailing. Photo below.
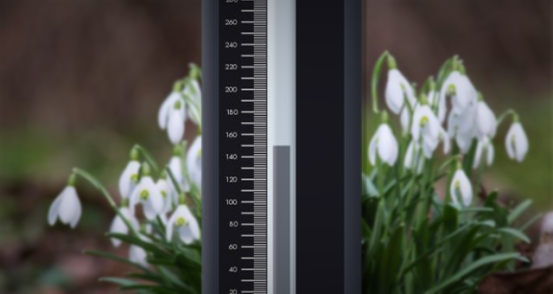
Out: mmHg 150
